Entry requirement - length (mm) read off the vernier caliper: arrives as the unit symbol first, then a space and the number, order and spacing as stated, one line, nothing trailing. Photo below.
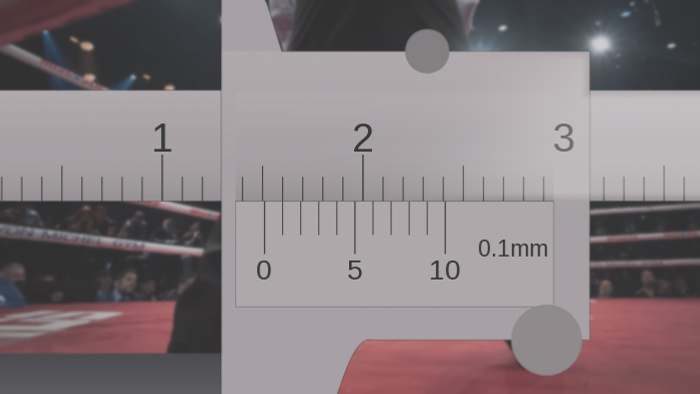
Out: mm 15.1
